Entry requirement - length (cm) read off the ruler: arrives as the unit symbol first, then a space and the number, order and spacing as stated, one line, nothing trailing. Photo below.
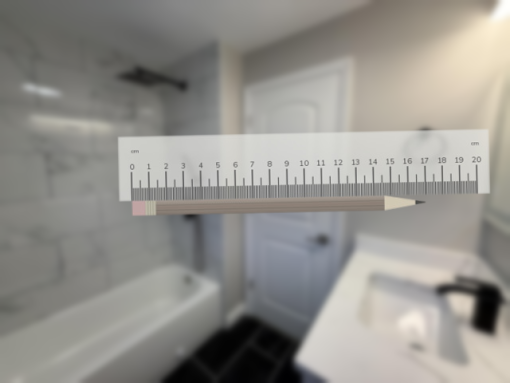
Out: cm 17
